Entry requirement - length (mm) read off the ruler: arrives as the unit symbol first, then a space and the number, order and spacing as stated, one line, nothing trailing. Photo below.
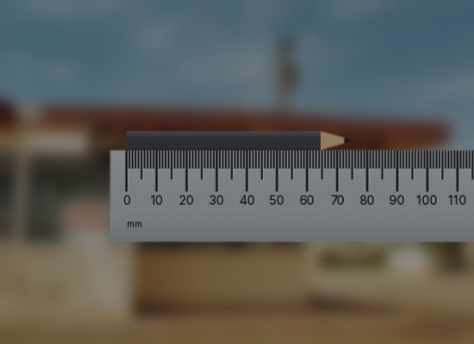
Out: mm 75
